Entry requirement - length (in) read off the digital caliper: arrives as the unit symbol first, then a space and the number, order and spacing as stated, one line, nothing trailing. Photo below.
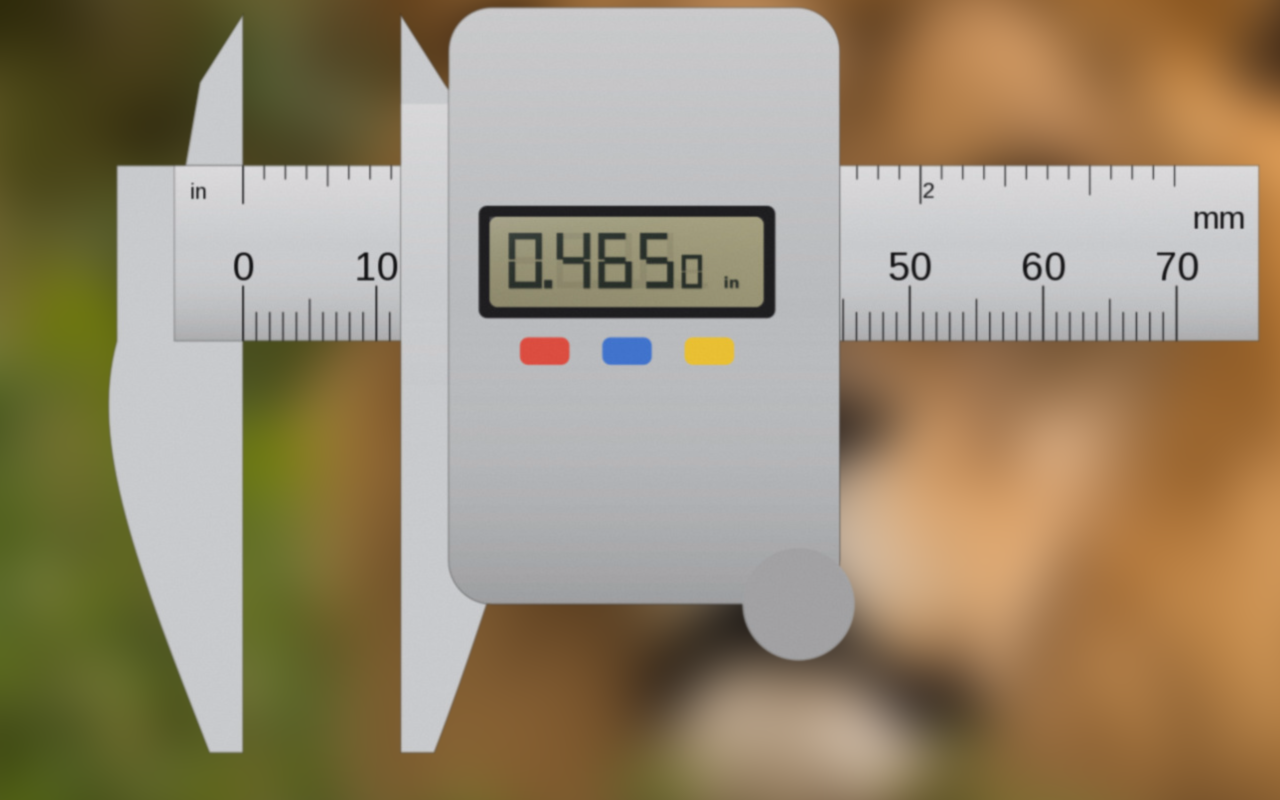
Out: in 0.4650
